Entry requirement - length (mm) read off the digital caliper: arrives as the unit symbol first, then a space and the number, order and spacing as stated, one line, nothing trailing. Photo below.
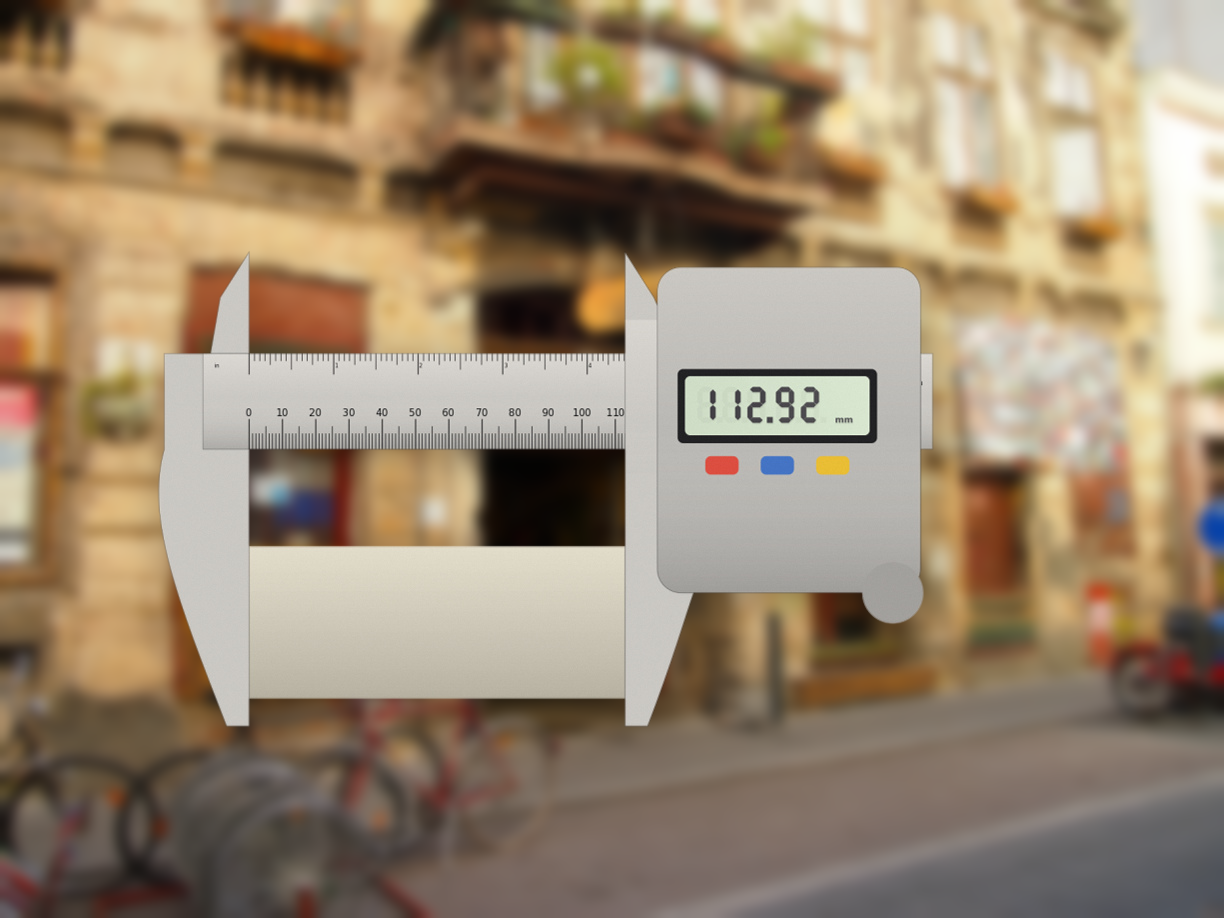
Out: mm 112.92
